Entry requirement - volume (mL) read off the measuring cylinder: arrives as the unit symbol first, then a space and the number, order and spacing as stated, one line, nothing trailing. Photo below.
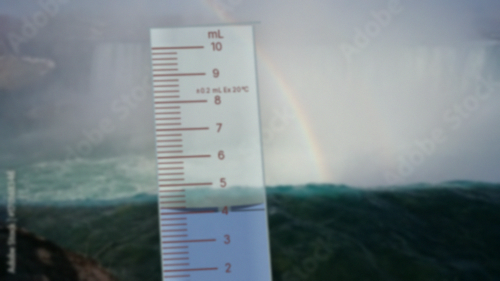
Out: mL 4
